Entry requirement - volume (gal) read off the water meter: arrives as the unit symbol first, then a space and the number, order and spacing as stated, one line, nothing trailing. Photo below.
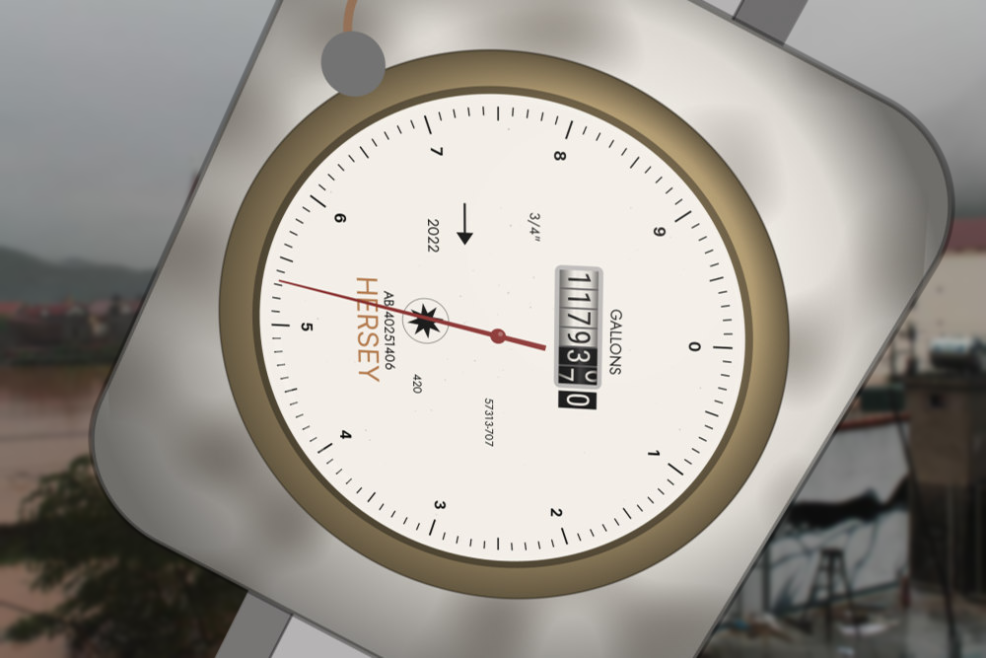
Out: gal 1179365.3
